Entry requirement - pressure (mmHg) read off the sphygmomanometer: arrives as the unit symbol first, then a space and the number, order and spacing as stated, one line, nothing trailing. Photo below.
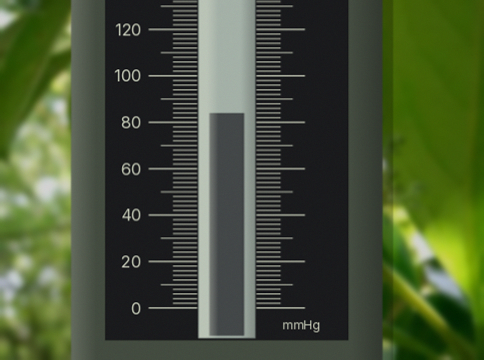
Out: mmHg 84
